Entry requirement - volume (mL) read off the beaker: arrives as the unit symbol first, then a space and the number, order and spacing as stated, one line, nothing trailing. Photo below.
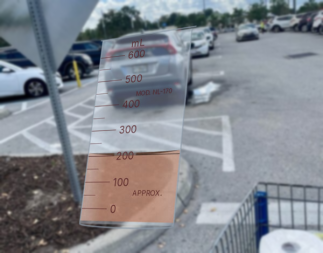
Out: mL 200
